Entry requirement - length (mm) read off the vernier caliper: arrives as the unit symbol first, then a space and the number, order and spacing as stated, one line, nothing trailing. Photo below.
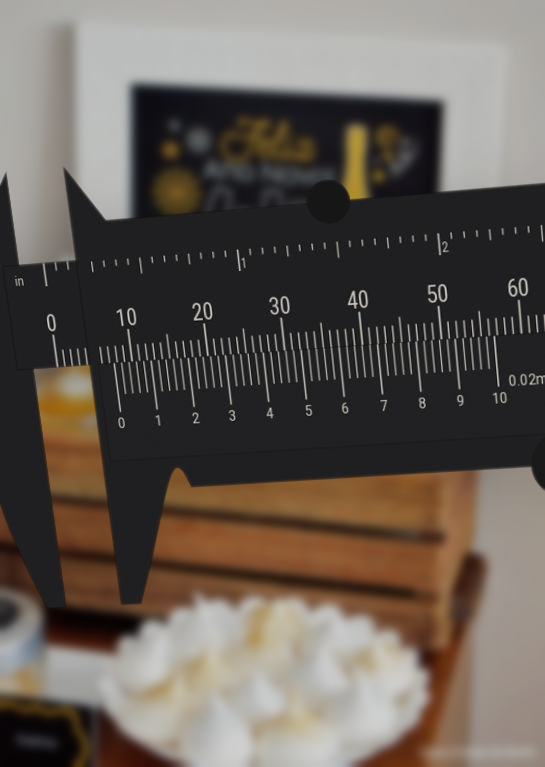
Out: mm 7.6
